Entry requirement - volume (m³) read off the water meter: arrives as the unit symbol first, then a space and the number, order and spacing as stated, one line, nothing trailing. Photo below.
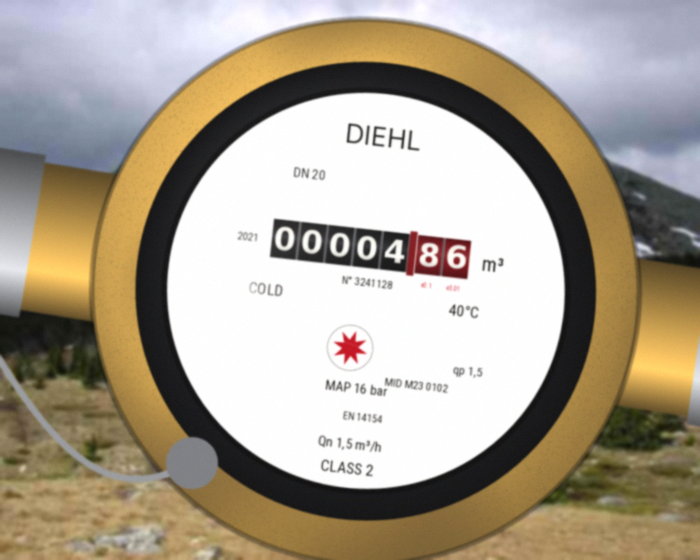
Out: m³ 4.86
